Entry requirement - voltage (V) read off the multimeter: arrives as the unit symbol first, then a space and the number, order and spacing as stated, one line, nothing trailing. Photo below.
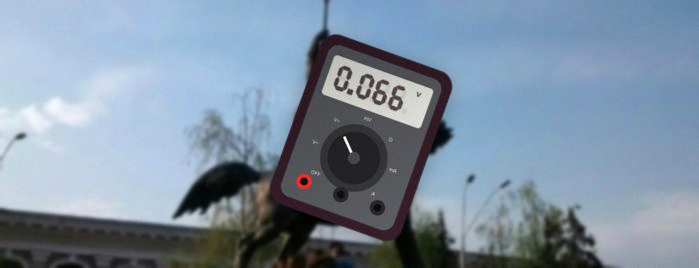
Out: V 0.066
